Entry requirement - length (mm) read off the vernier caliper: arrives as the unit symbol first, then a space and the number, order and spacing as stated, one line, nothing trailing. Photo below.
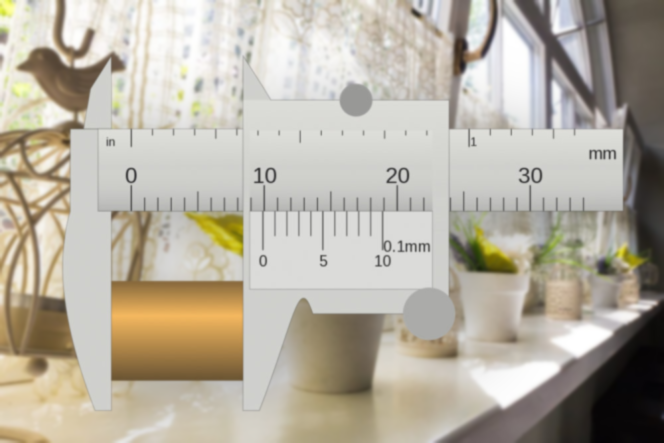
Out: mm 9.9
